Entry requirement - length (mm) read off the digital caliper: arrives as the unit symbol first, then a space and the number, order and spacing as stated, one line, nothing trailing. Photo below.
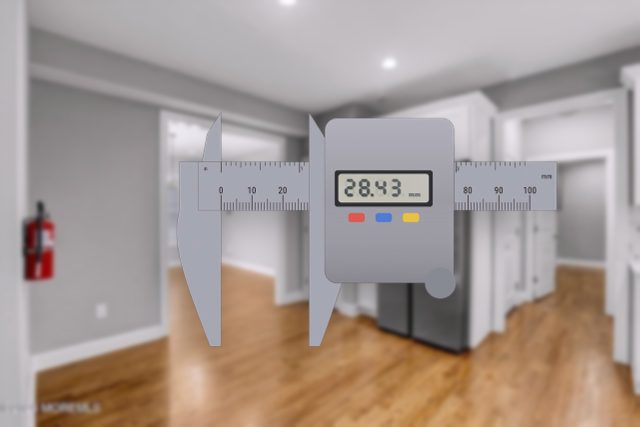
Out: mm 28.43
